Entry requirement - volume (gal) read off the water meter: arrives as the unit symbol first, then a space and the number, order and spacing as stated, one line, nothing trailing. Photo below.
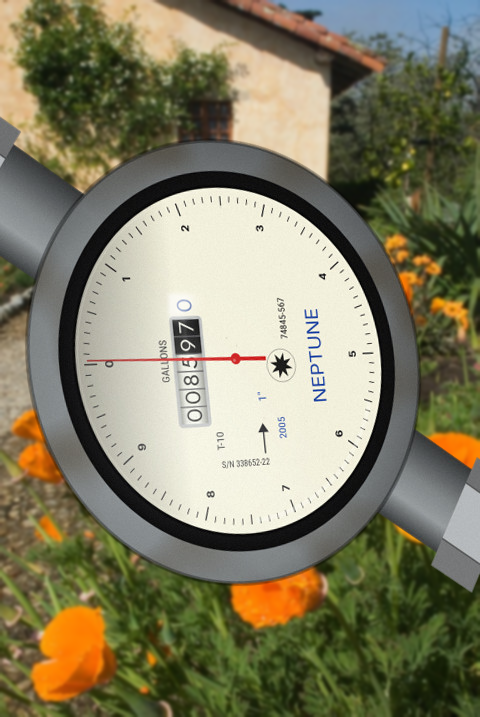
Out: gal 85970.0
